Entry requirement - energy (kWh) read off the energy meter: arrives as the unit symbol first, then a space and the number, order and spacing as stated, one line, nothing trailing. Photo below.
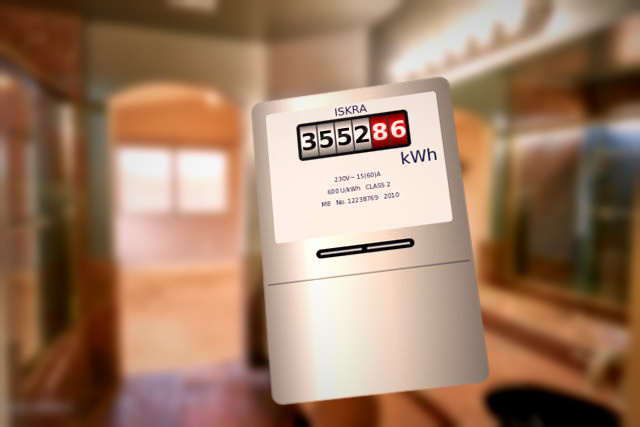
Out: kWh 3552.86
